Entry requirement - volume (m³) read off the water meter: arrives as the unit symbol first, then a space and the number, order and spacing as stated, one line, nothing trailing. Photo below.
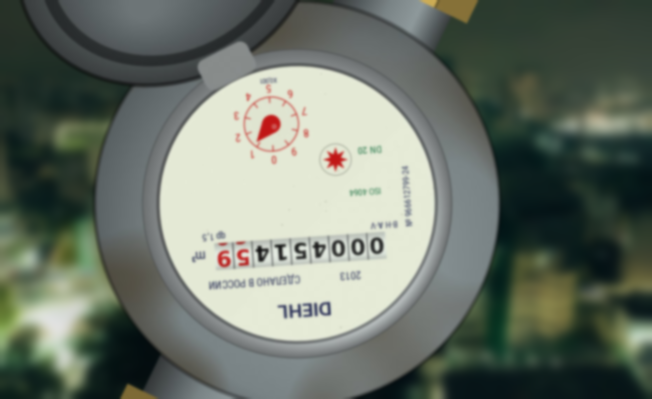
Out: m³ 4514.591
